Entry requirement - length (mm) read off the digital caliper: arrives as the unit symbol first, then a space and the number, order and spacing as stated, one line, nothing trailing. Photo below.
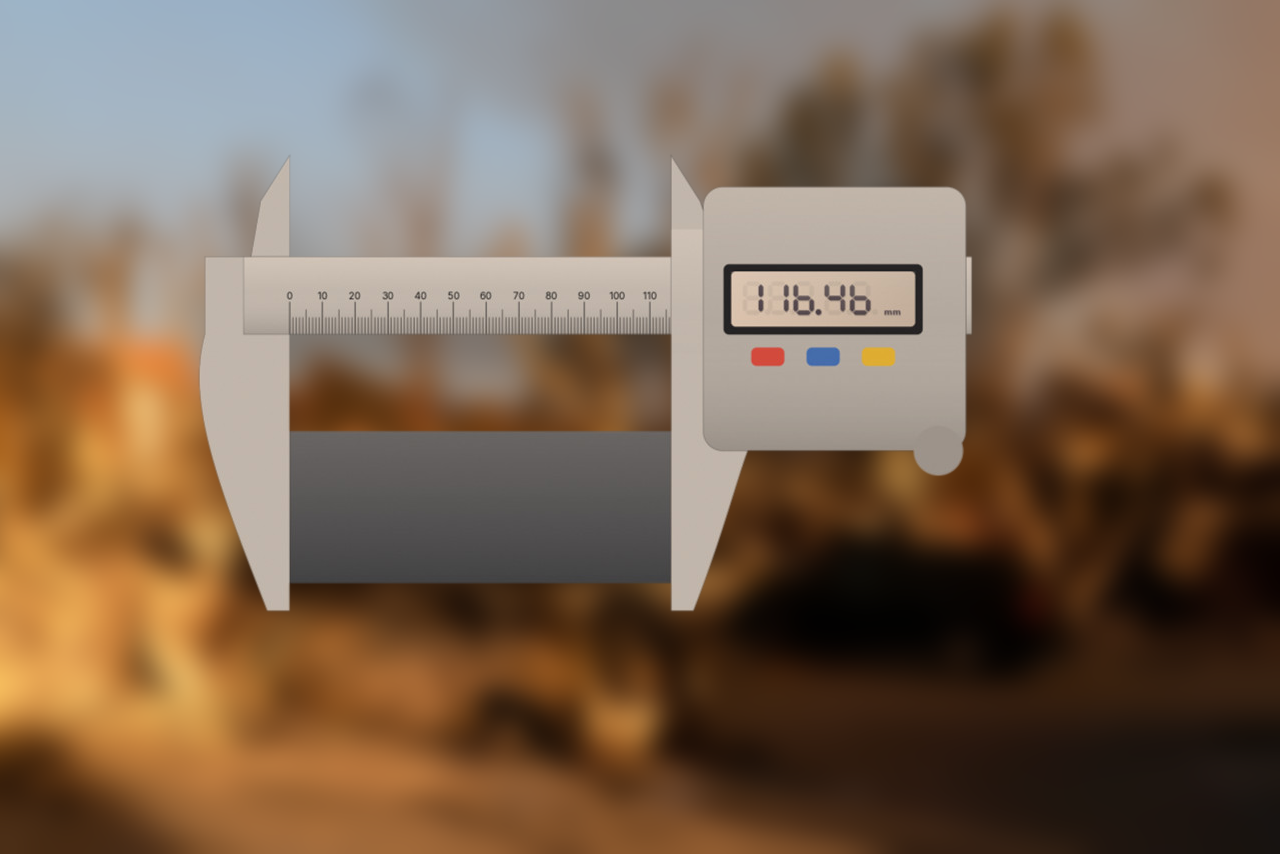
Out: mm 116.46
